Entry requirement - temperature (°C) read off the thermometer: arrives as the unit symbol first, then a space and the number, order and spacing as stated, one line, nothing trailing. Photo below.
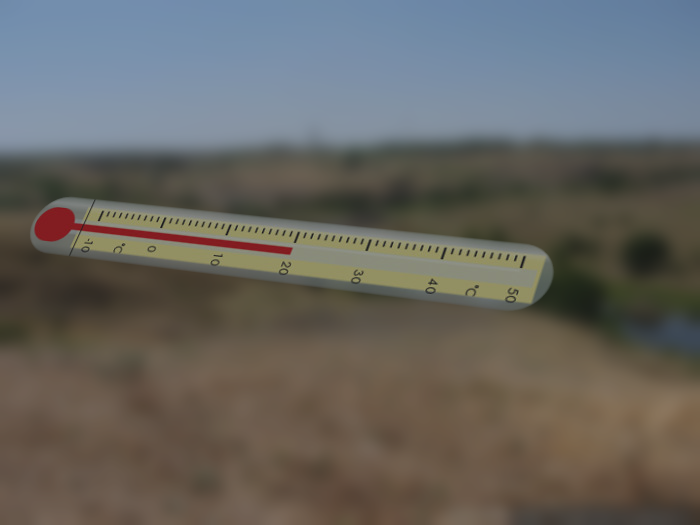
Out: °C 20
